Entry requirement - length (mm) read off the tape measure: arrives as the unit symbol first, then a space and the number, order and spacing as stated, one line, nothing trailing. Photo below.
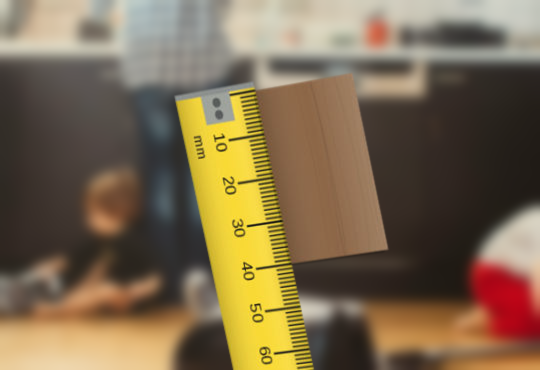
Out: mm 40
